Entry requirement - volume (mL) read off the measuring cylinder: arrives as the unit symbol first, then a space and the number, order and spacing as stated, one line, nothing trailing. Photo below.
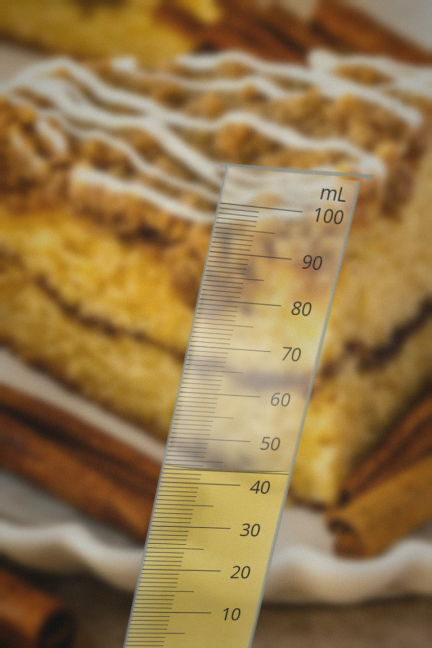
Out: mL 43
